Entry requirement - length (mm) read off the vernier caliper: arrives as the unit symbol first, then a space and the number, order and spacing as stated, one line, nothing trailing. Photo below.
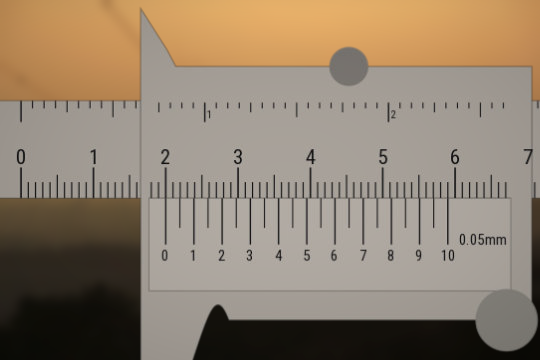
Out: mm 20.0
